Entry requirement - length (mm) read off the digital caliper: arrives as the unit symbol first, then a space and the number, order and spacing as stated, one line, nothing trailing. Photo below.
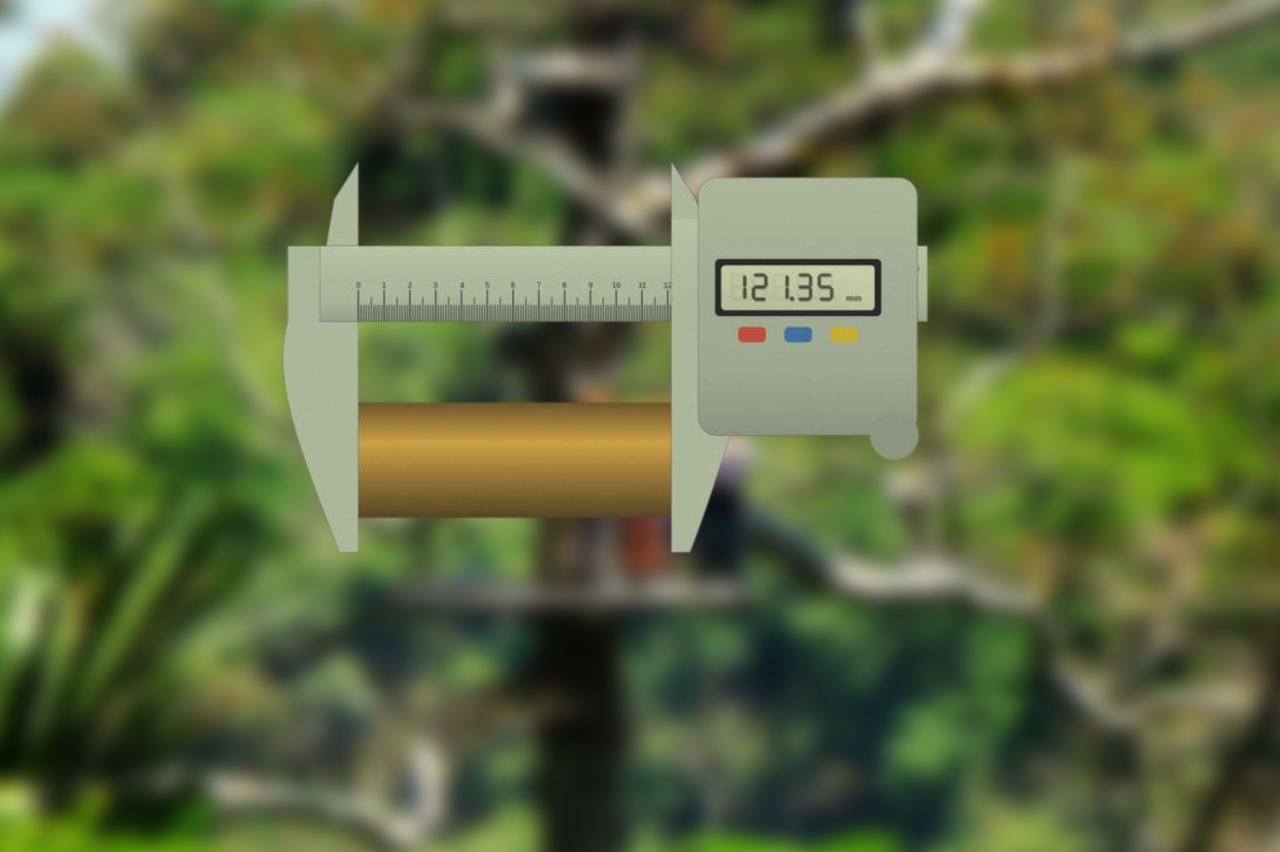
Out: mm 121.35
